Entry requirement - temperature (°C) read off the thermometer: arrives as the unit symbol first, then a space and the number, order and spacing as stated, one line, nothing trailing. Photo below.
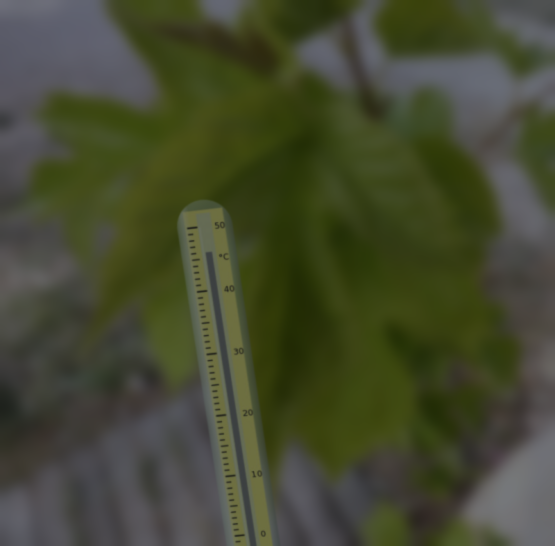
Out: °C 46
